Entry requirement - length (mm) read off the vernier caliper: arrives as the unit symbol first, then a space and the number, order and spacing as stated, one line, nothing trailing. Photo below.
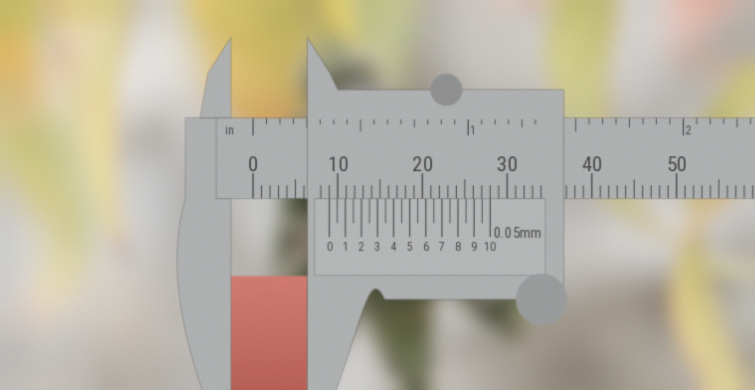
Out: mm 9.0
